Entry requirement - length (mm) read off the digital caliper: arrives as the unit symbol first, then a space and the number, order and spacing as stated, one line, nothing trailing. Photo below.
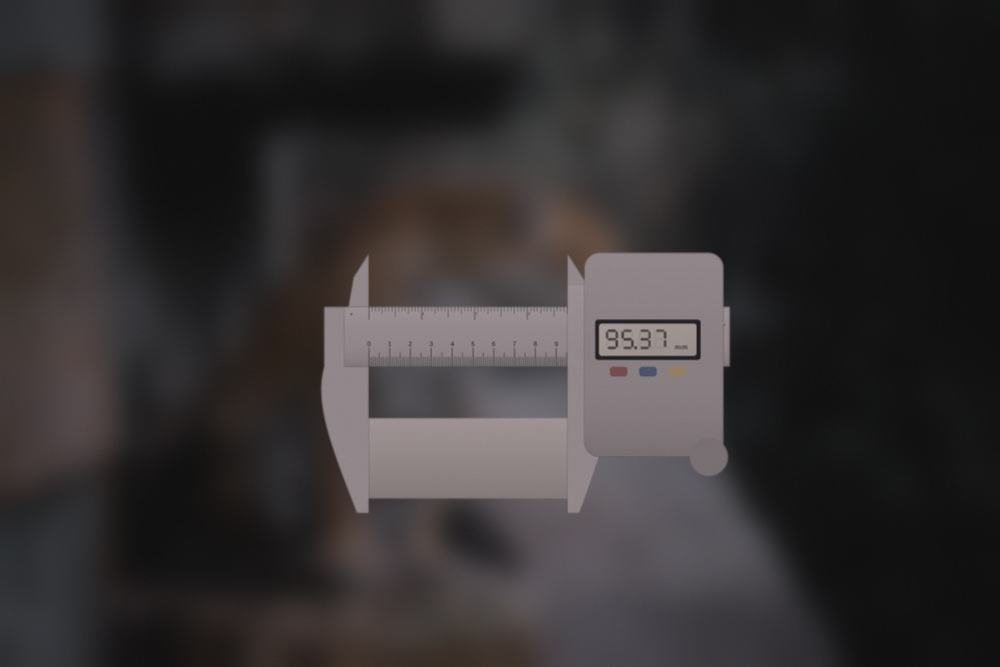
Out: mm 95.37
